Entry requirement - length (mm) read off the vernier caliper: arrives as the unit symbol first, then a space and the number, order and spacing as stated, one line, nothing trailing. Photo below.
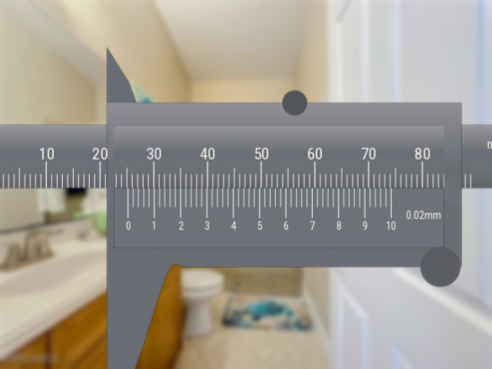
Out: mm 25.2
